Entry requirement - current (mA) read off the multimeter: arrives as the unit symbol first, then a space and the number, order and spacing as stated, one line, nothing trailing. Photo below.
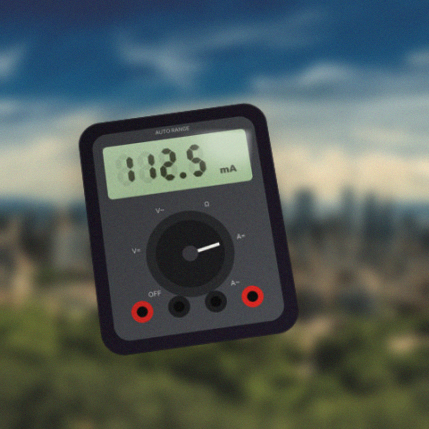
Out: mA 112.5
